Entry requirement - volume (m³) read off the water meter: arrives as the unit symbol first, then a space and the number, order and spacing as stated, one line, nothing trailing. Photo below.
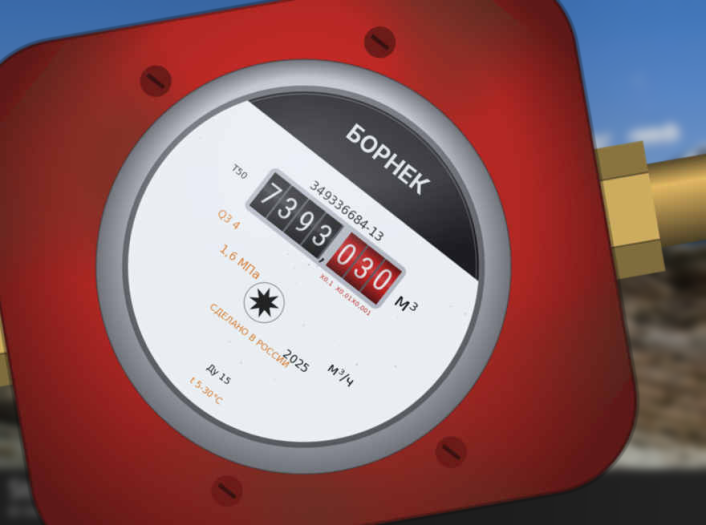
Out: m³ 7393.030
